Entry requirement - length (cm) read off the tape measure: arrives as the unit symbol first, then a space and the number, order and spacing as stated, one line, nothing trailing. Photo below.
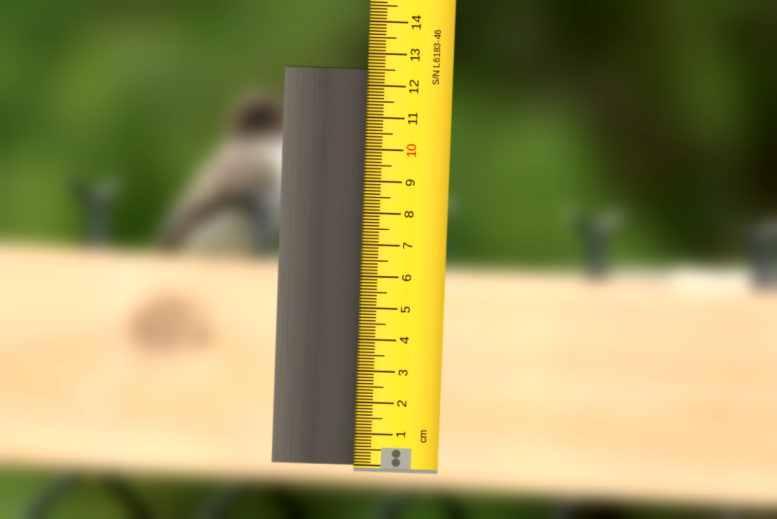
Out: cm 12.5
